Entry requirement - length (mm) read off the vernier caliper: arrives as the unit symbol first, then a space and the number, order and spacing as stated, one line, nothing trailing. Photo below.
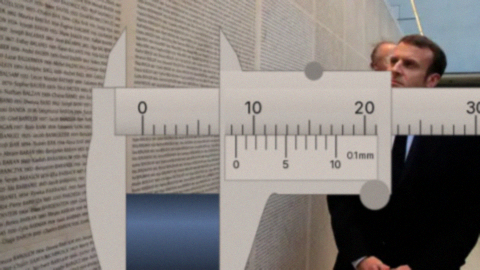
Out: mm 8.4
